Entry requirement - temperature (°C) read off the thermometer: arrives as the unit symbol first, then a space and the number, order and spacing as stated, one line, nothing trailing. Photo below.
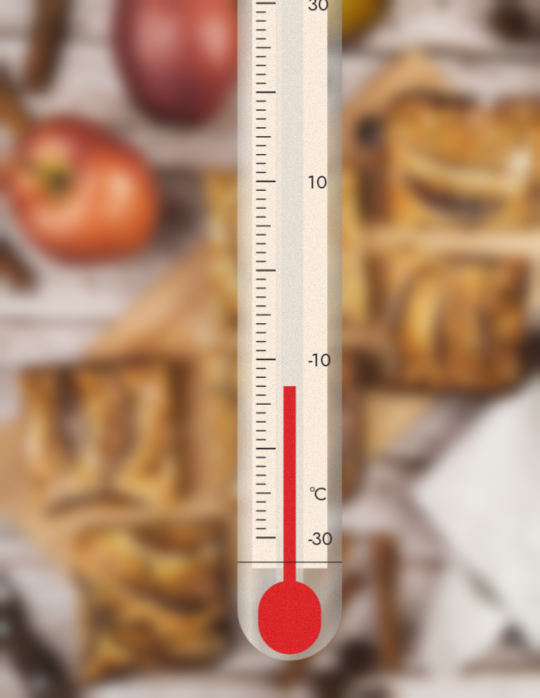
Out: °C -13
